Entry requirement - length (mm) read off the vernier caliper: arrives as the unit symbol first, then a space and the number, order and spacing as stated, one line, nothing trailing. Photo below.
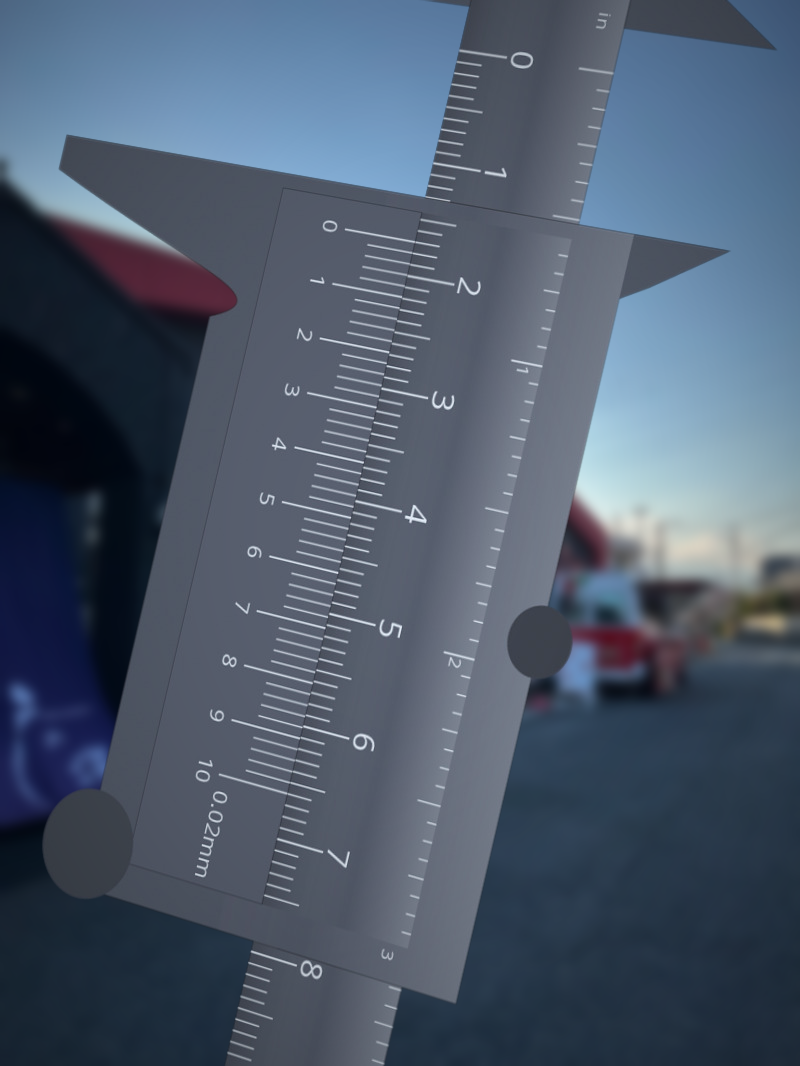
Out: mm 17.0
